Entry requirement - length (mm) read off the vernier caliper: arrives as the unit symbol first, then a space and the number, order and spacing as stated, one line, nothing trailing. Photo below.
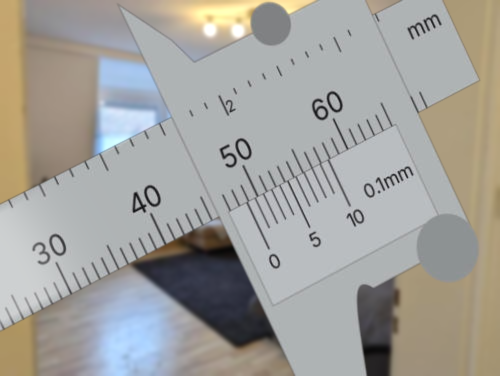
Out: mm 48.8
